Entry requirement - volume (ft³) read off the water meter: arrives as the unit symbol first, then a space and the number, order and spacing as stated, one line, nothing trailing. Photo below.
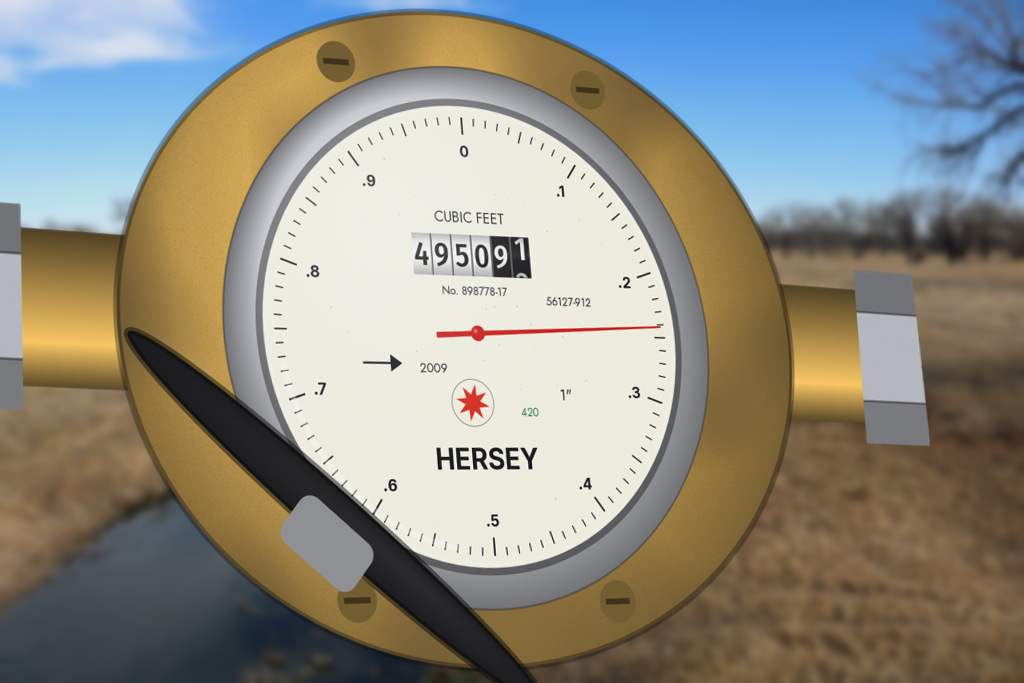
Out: ft³ 495091.24
